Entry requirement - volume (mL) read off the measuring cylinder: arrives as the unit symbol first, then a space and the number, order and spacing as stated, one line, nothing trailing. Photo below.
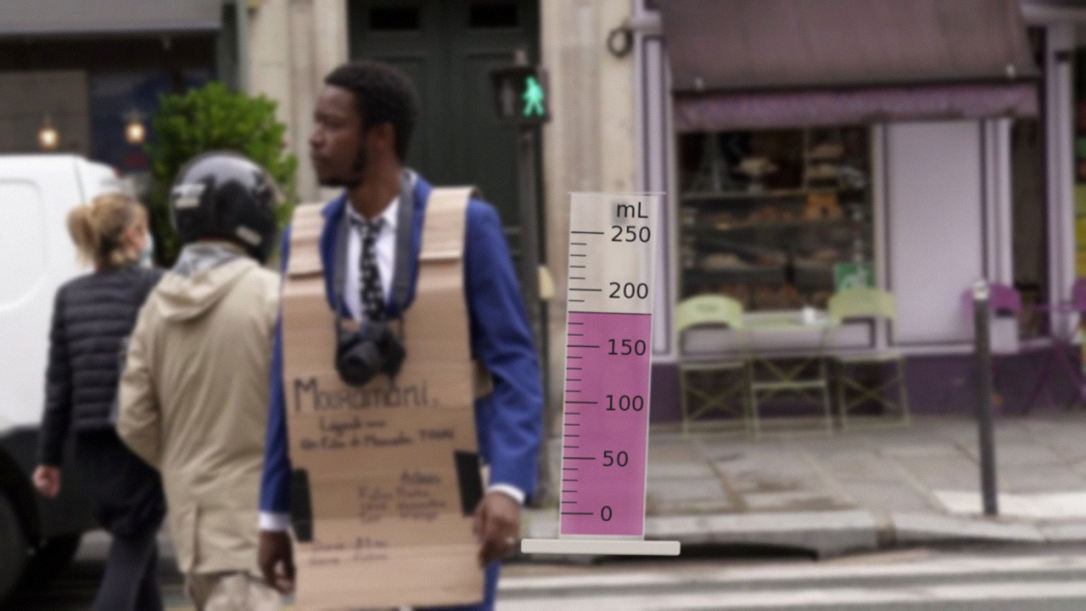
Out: mL 180
